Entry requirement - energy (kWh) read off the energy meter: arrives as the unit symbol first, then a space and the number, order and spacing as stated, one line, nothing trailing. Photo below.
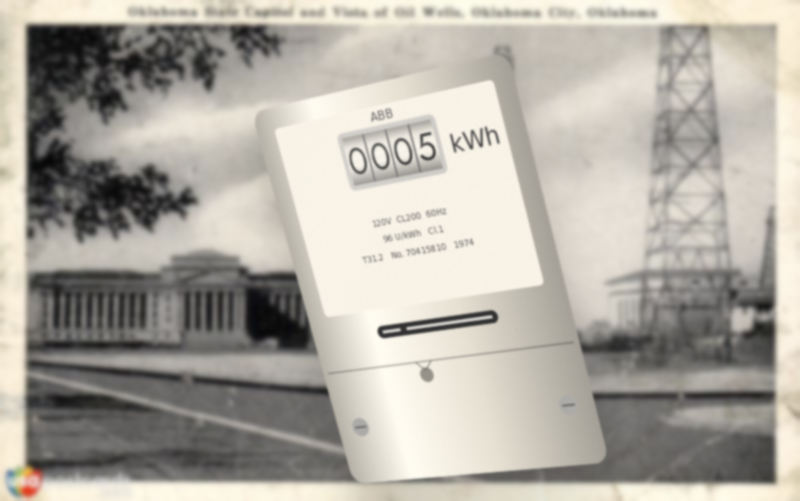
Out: kWh 5
